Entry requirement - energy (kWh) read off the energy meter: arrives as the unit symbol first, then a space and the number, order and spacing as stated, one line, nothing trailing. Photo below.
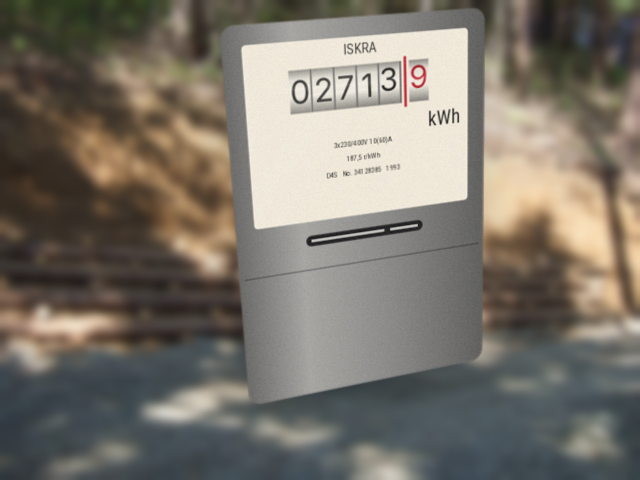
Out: kWh 2713.9
